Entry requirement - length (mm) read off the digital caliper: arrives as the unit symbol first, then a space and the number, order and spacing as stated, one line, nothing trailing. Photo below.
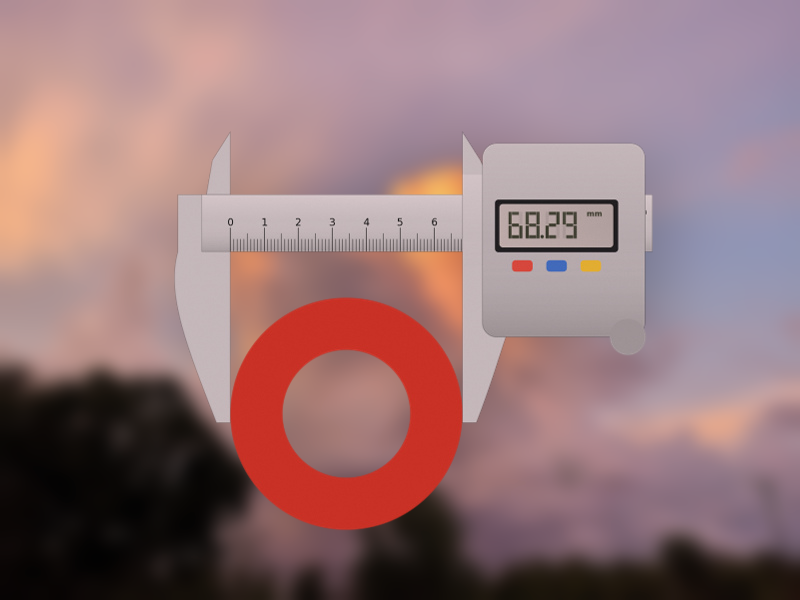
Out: mm 68.29
